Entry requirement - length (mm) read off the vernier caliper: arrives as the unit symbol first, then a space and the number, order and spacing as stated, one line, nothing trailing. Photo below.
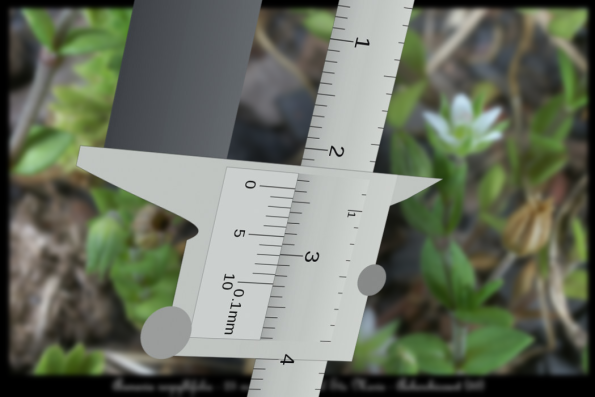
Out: mm 23.8
